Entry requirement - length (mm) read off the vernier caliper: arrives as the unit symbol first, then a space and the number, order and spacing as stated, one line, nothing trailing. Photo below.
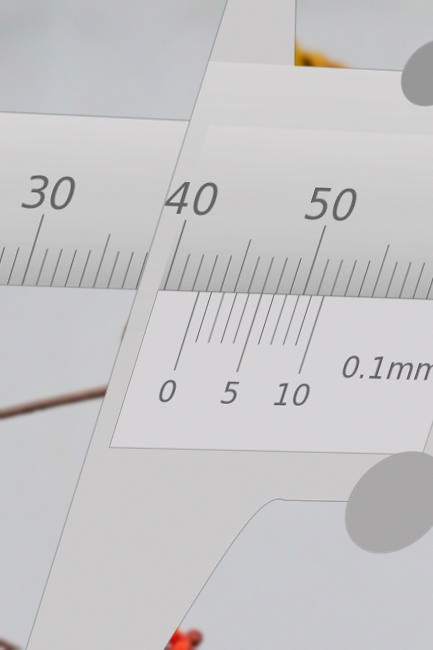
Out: mm 42.5
